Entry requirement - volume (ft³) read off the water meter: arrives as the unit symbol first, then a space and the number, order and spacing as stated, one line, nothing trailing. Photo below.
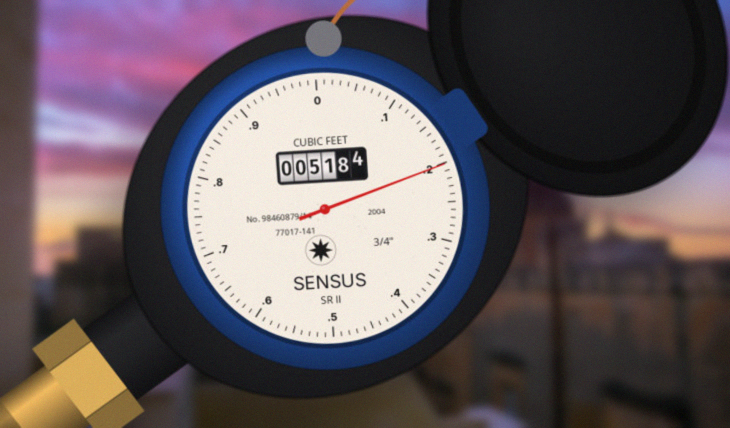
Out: ft³ 5184.20
